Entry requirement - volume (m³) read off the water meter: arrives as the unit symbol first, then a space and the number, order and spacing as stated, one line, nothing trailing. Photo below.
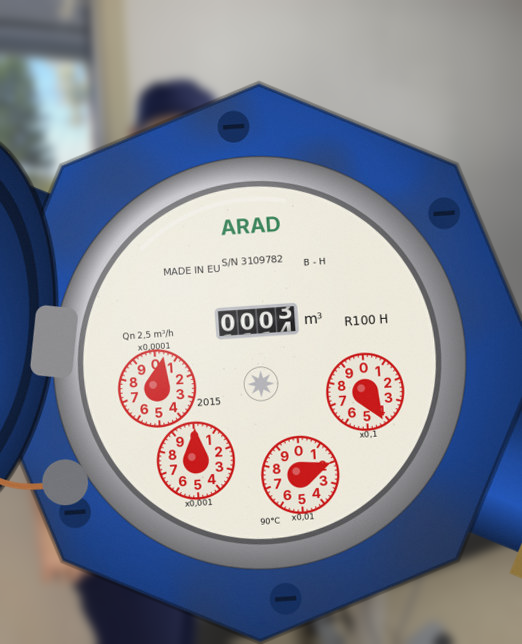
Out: m³ 3.4200
